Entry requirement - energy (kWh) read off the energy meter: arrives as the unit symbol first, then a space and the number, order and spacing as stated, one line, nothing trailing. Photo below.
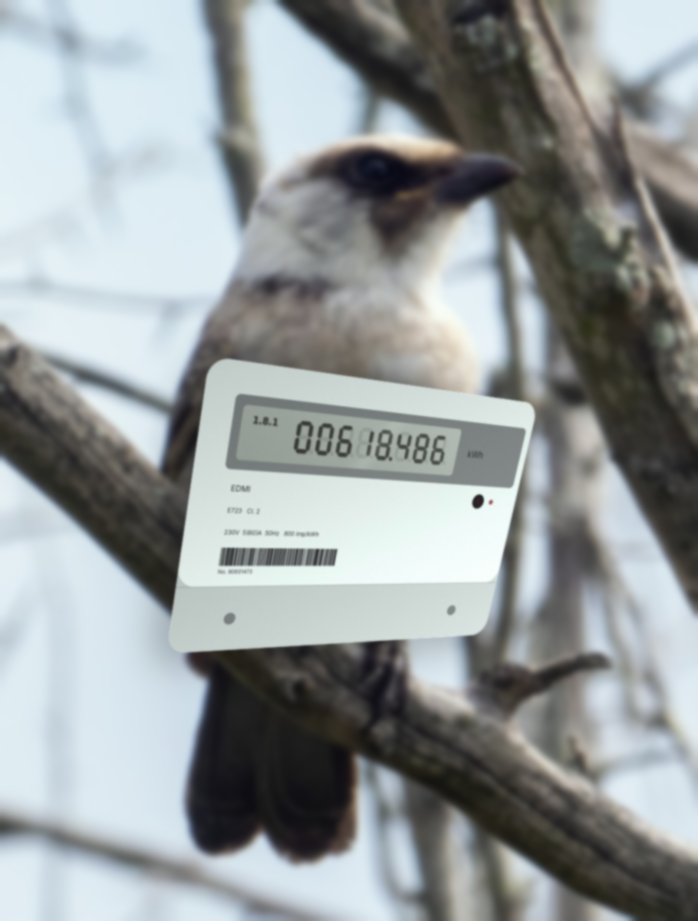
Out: kWh 618.486
